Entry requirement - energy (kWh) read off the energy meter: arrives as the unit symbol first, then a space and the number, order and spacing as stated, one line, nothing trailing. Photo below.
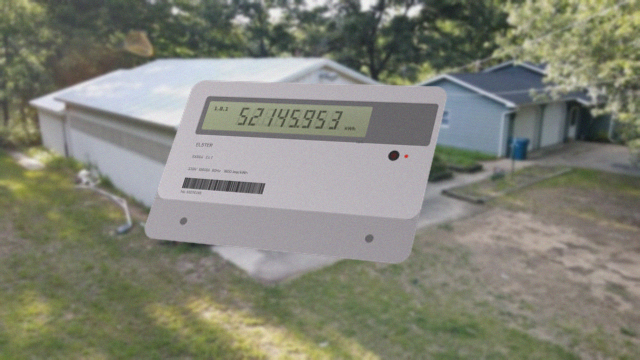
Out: kWh 52145.953
